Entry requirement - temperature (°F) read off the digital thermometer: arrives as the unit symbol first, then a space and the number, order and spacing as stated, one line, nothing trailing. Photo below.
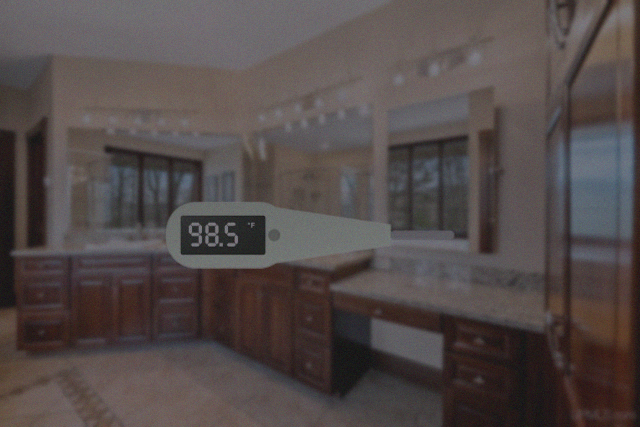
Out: °F 98.5
